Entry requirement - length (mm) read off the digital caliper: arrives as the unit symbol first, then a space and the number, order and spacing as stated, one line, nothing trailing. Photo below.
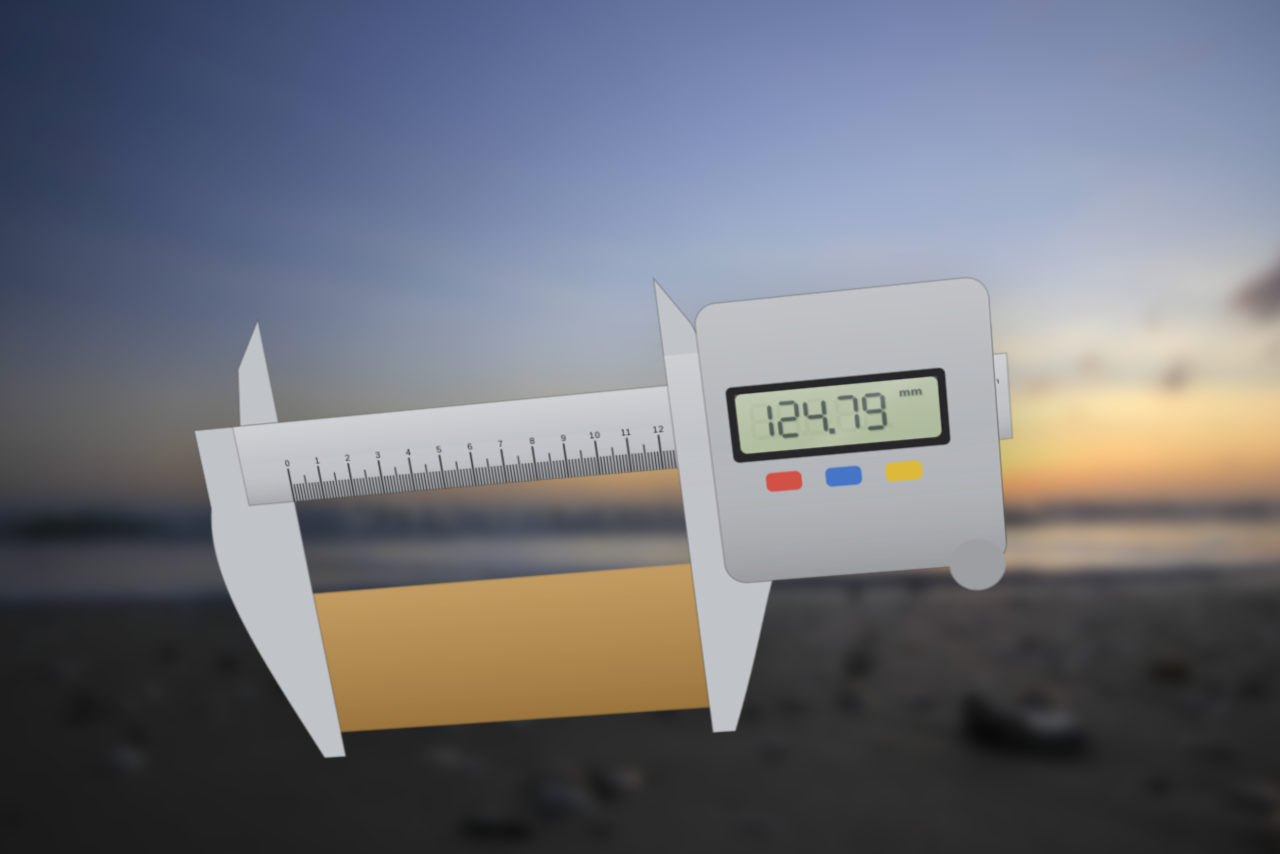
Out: mm 124.79
